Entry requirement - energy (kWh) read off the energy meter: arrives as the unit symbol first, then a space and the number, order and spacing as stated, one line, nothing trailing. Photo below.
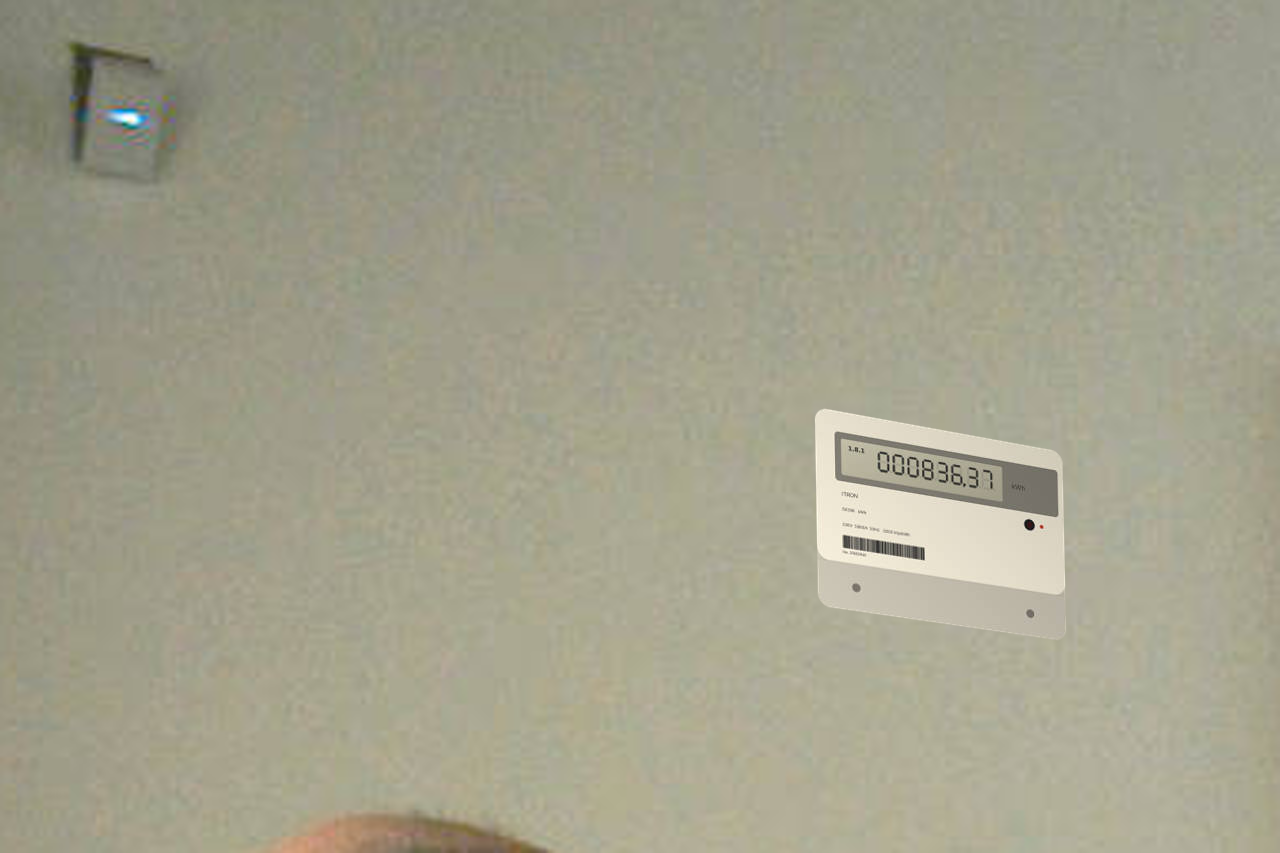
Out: kWh 836.37
